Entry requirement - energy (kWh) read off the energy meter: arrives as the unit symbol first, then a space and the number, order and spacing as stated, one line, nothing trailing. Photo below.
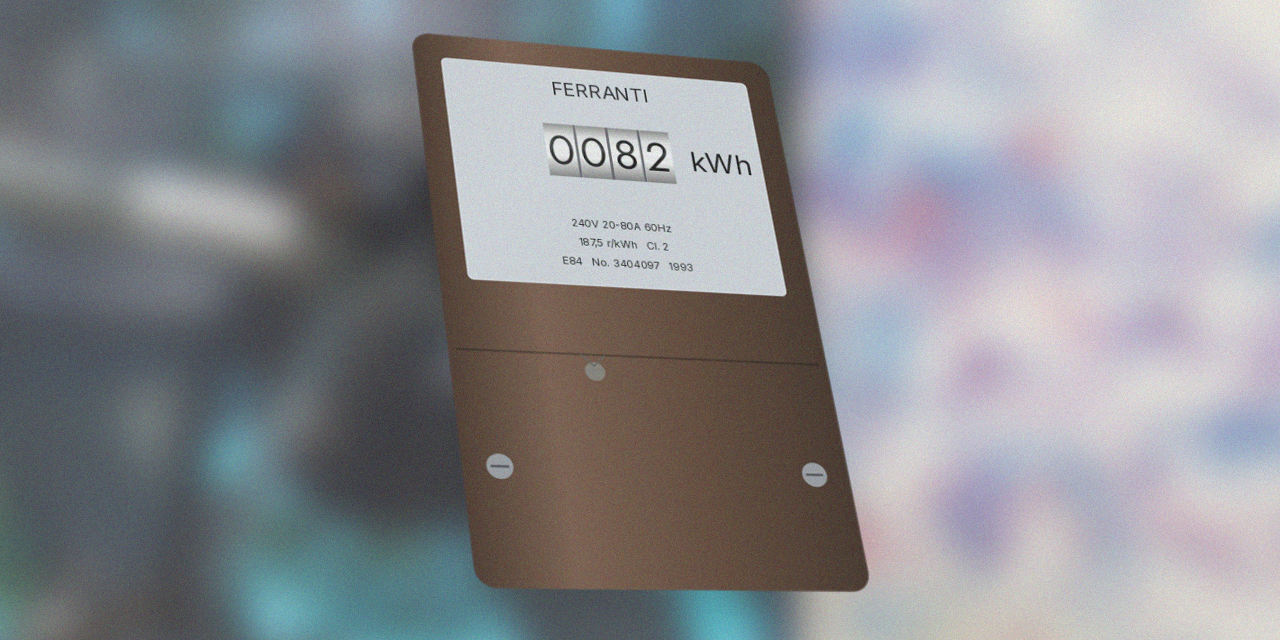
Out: kWh 82
